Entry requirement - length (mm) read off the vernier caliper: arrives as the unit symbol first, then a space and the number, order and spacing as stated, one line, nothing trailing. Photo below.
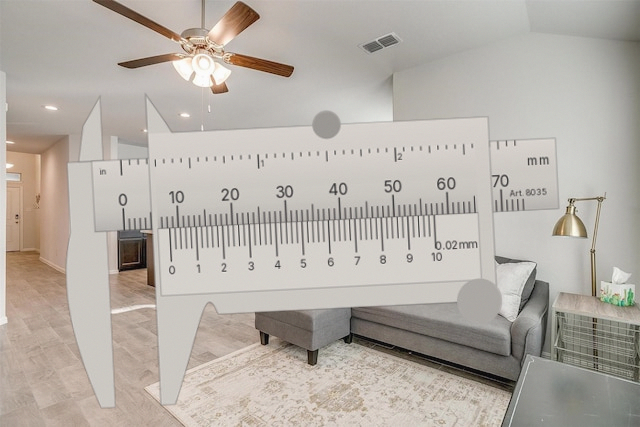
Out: mm 8.4
